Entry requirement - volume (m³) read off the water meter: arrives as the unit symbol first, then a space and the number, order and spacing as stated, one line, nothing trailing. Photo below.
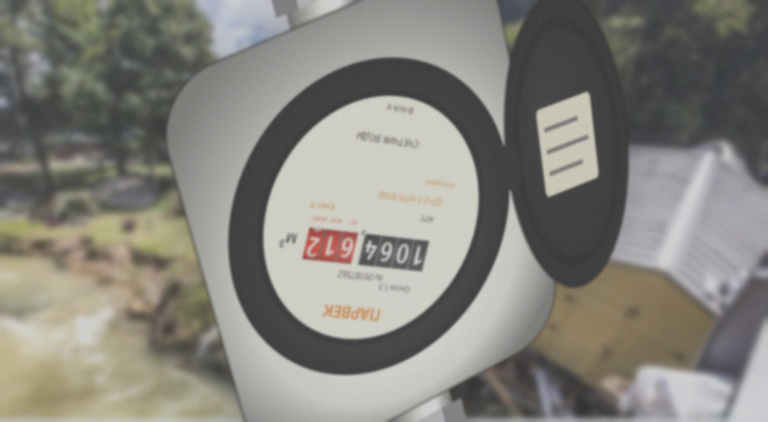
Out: m³ 1064.612
